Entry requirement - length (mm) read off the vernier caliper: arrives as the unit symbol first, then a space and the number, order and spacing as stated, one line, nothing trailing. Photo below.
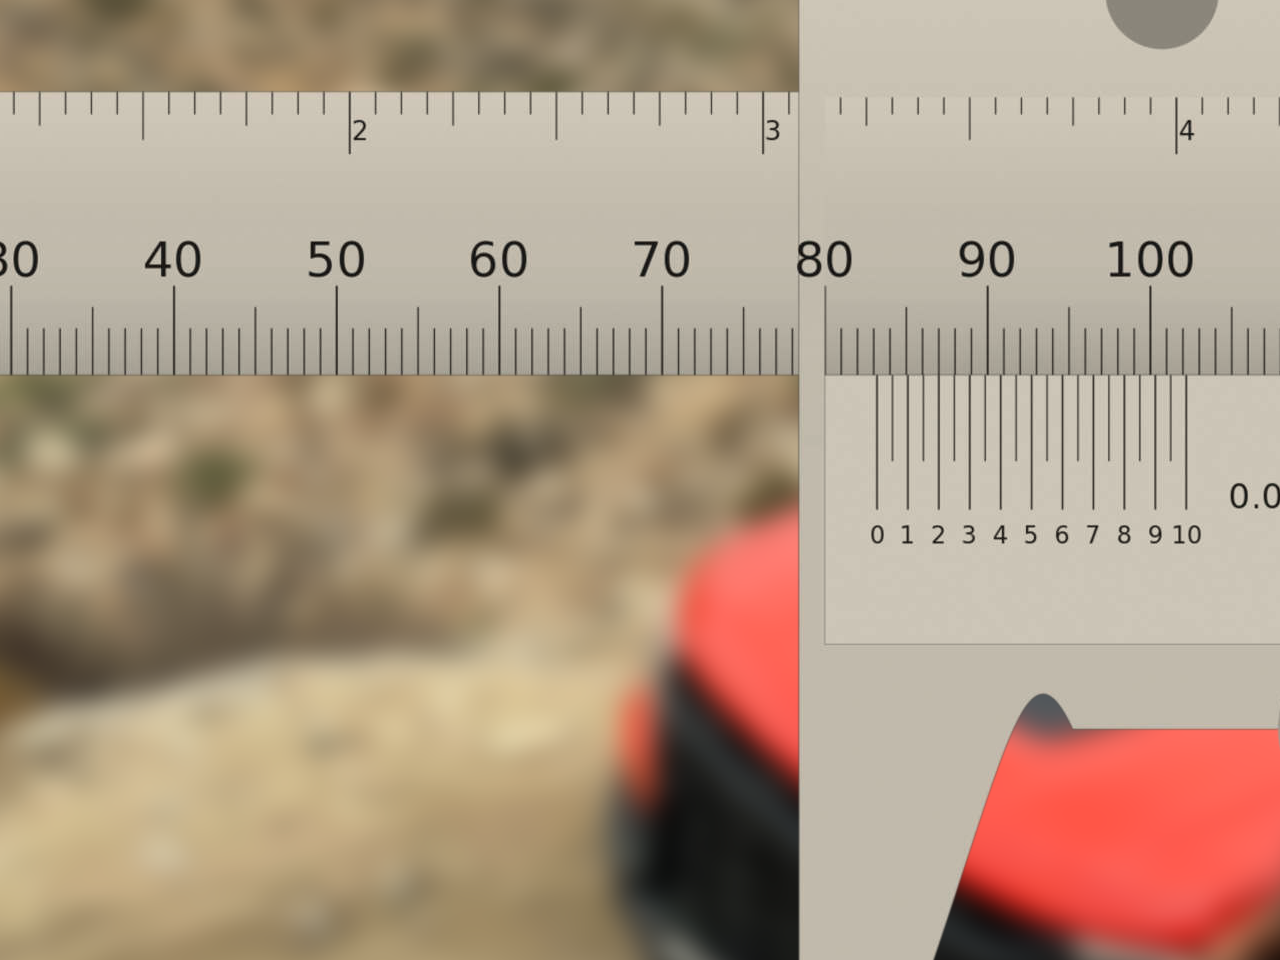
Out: mm 83.2
